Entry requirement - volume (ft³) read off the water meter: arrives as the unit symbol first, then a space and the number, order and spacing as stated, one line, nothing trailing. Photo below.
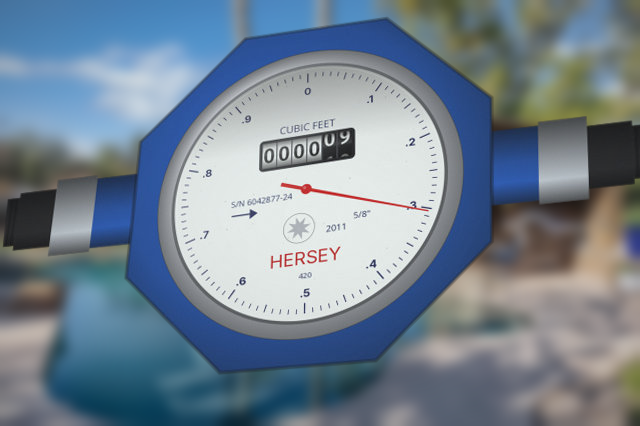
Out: ft³ 9.30
